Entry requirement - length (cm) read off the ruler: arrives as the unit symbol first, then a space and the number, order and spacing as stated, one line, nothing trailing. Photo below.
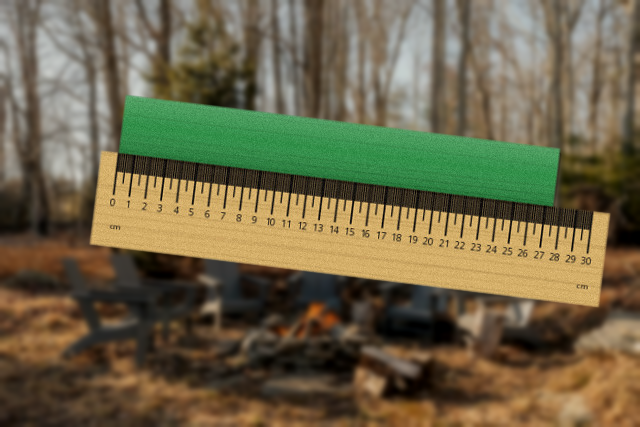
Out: cm 27.5
